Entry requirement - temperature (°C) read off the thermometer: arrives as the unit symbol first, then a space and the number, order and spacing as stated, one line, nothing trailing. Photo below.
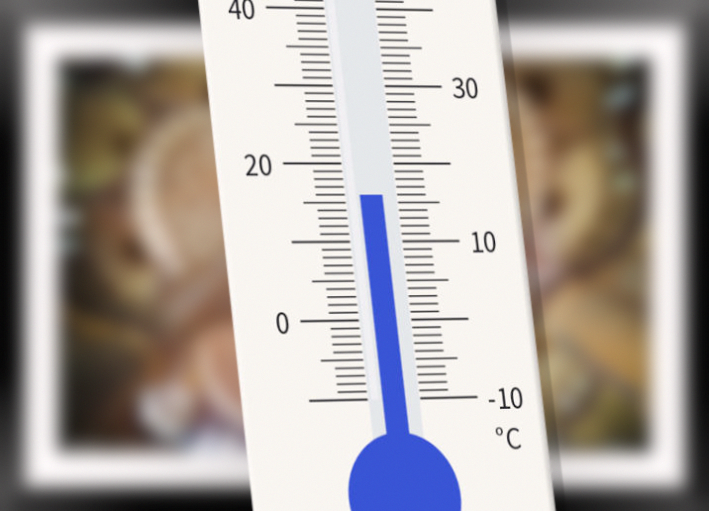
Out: °C 16
